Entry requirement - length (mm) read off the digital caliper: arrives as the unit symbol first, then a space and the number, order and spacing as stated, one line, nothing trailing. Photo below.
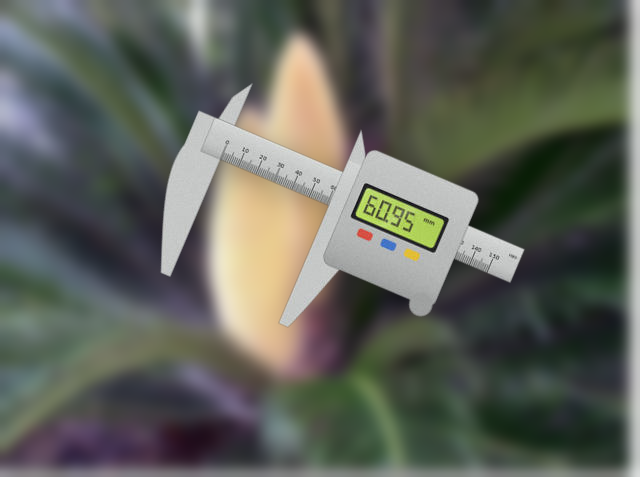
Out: mm 60.95
